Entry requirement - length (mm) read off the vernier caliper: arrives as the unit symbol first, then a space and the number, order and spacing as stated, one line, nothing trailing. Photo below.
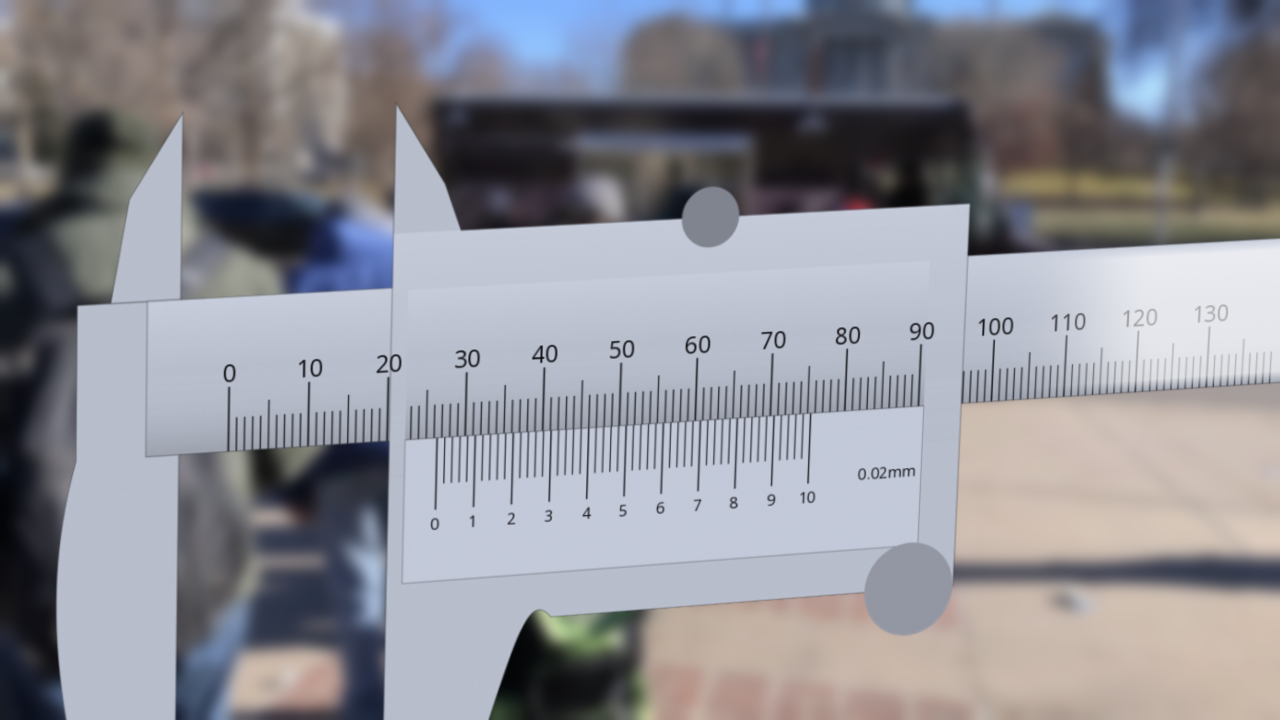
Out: mm 26.4
